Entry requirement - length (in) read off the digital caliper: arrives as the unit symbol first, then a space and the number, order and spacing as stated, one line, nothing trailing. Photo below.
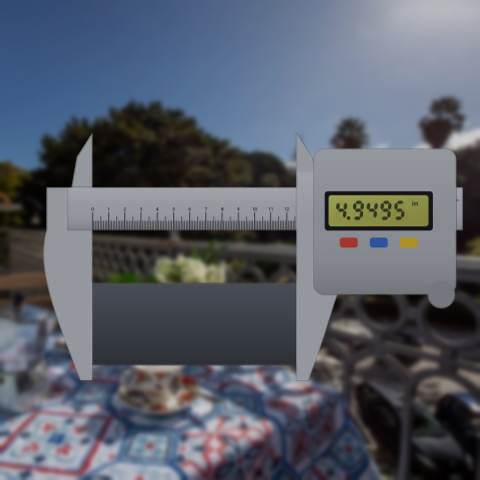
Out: in 4.9495
